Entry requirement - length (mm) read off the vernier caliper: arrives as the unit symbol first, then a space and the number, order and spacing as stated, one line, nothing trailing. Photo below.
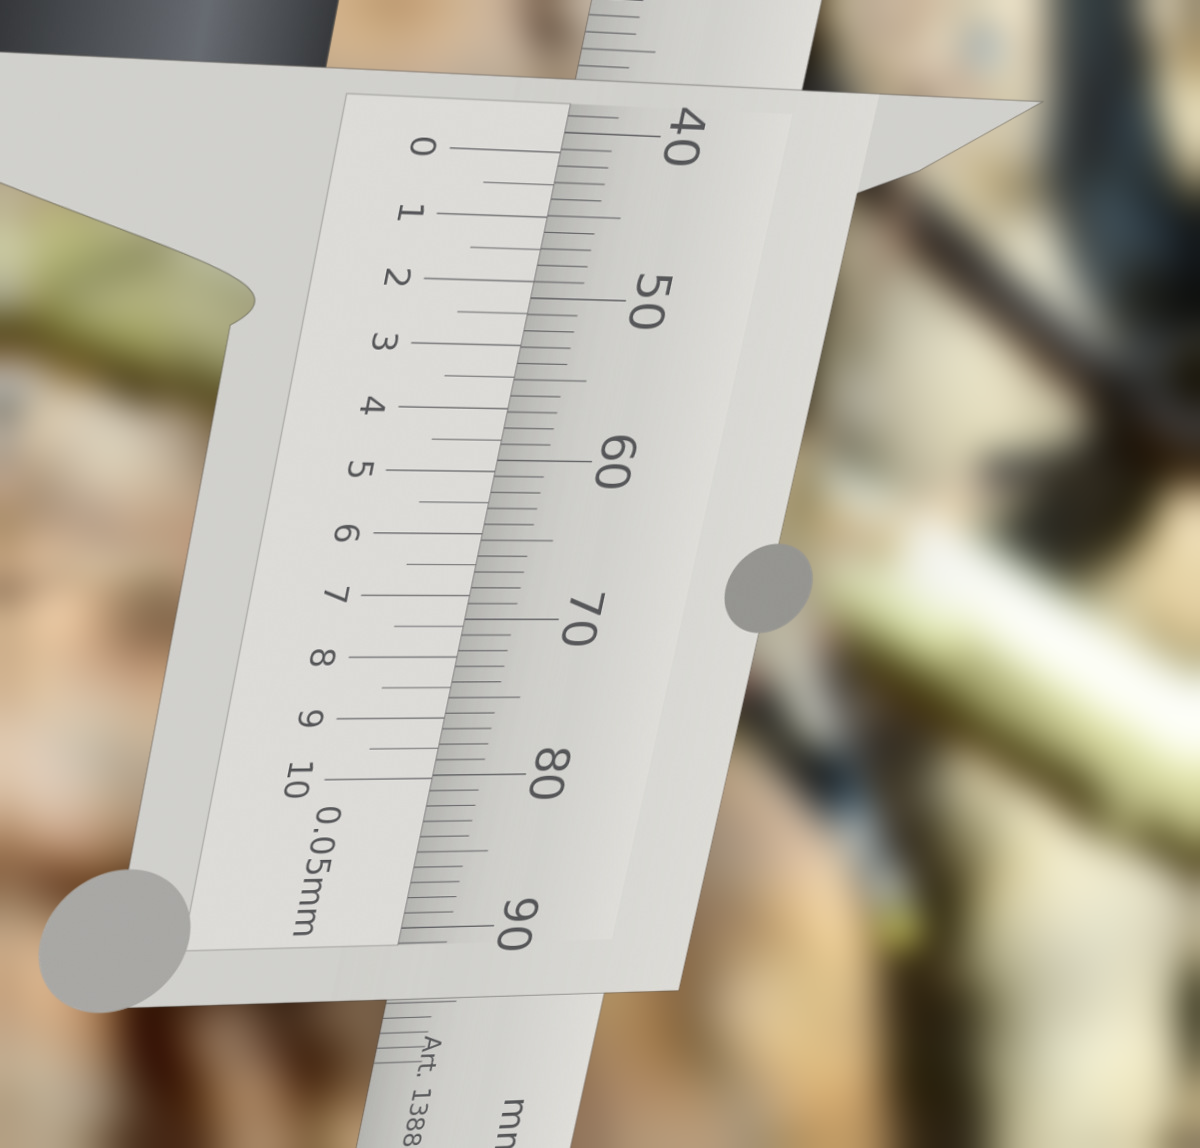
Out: mm 41.2
